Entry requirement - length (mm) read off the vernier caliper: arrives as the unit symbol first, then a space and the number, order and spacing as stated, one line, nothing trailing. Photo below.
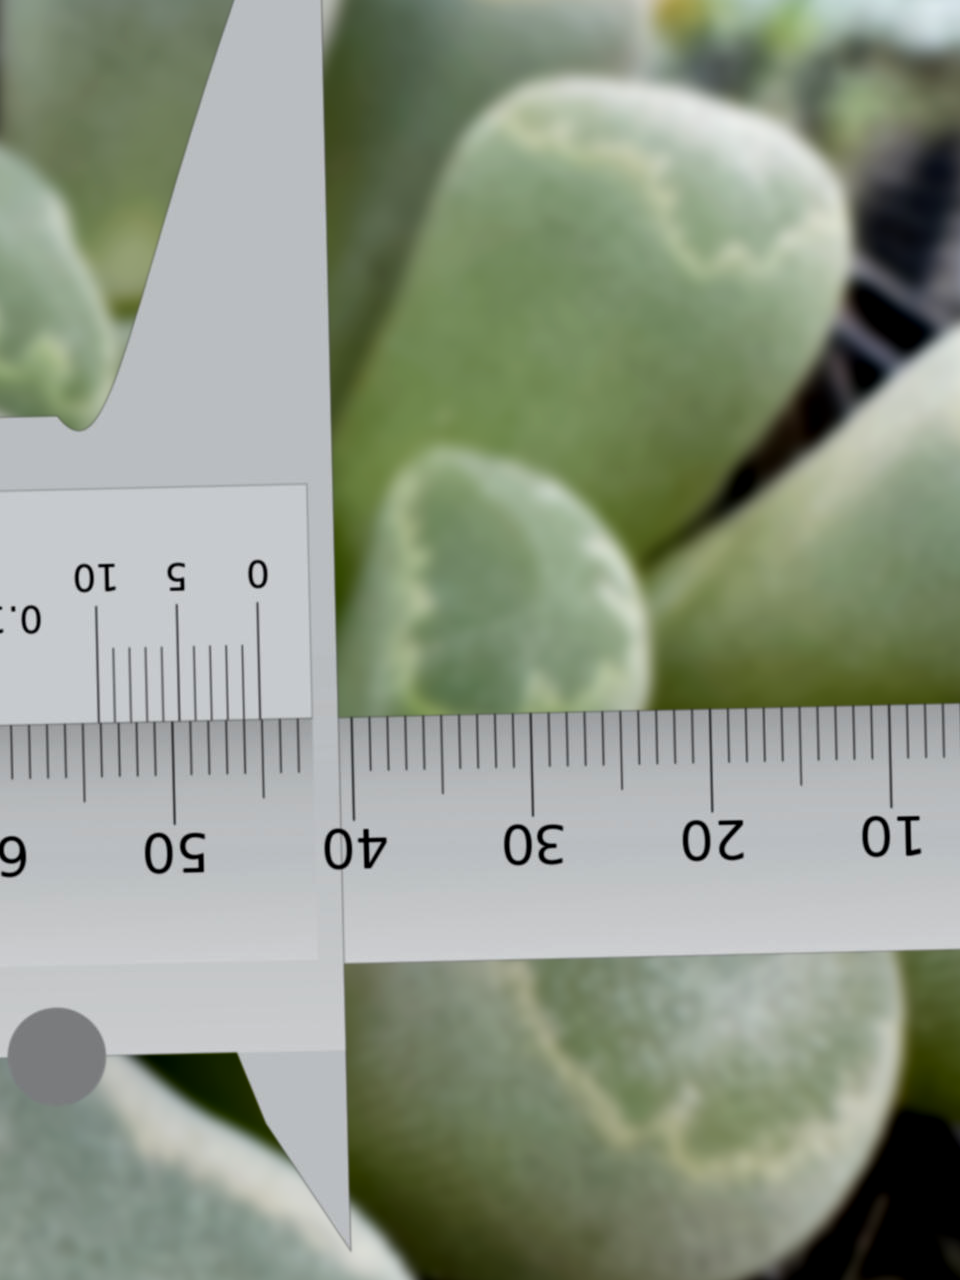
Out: mm 45.1
